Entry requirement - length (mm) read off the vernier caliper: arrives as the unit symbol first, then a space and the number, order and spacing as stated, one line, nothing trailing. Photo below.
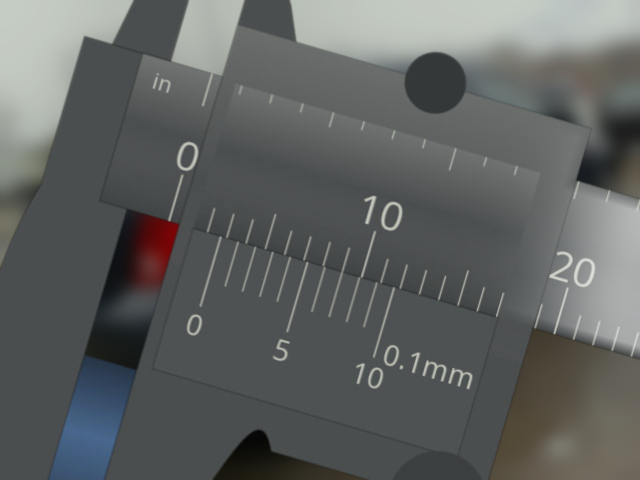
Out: mm 2.7
